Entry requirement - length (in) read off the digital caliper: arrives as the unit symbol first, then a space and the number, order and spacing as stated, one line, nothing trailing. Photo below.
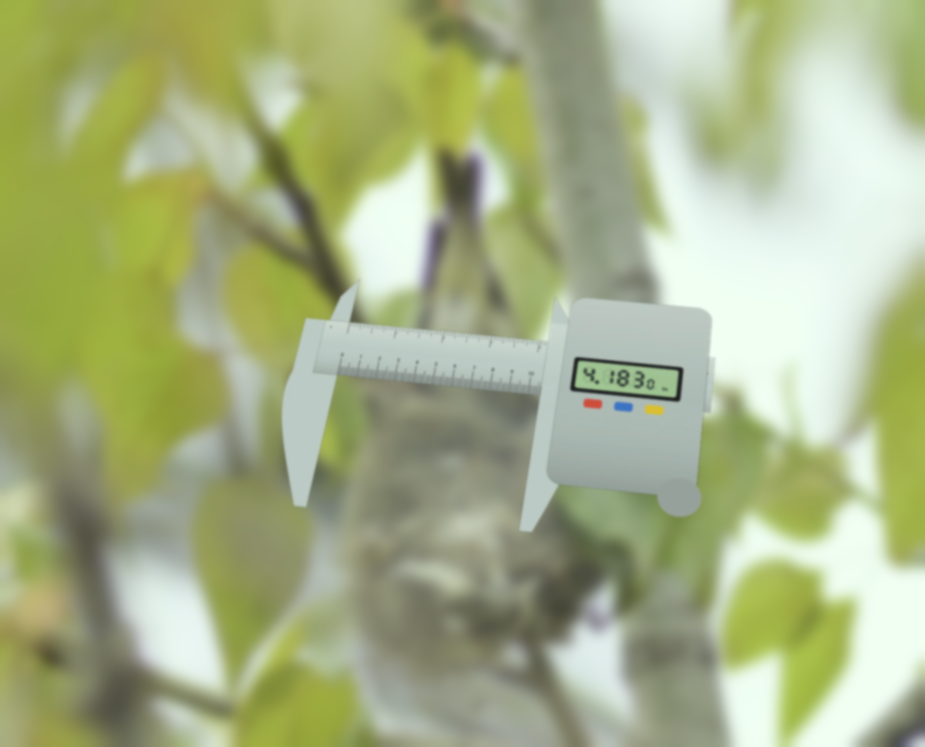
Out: in 4.1830
